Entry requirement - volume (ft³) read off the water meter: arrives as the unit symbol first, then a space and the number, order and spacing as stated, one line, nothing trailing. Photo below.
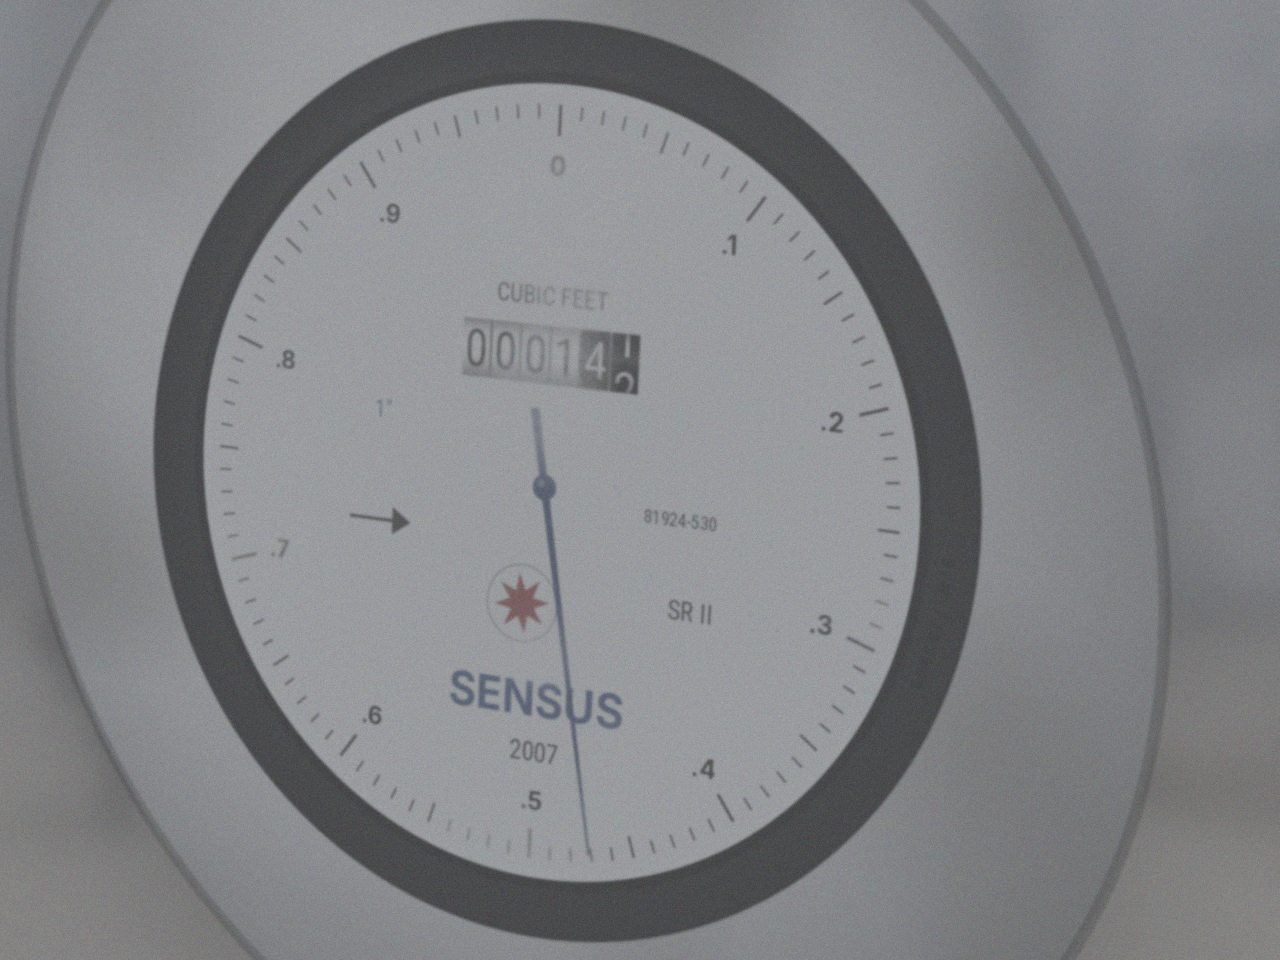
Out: ft³ 141.47
